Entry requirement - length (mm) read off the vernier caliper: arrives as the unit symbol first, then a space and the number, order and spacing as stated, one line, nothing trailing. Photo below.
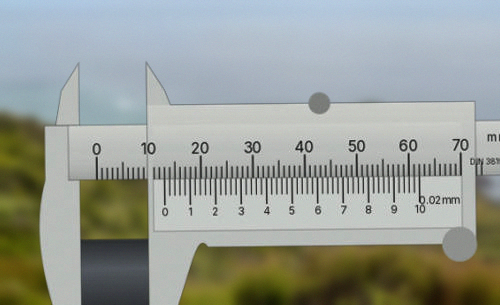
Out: mm 13.0
